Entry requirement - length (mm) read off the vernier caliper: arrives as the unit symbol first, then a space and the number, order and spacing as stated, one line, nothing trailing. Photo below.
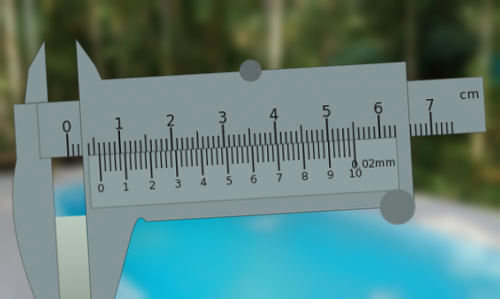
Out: mm 6.0
